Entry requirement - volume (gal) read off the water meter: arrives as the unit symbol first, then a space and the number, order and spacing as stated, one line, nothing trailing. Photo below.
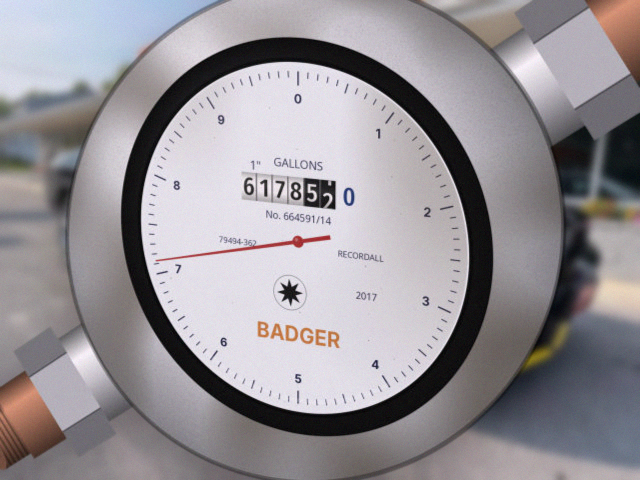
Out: gal 6178517.1
